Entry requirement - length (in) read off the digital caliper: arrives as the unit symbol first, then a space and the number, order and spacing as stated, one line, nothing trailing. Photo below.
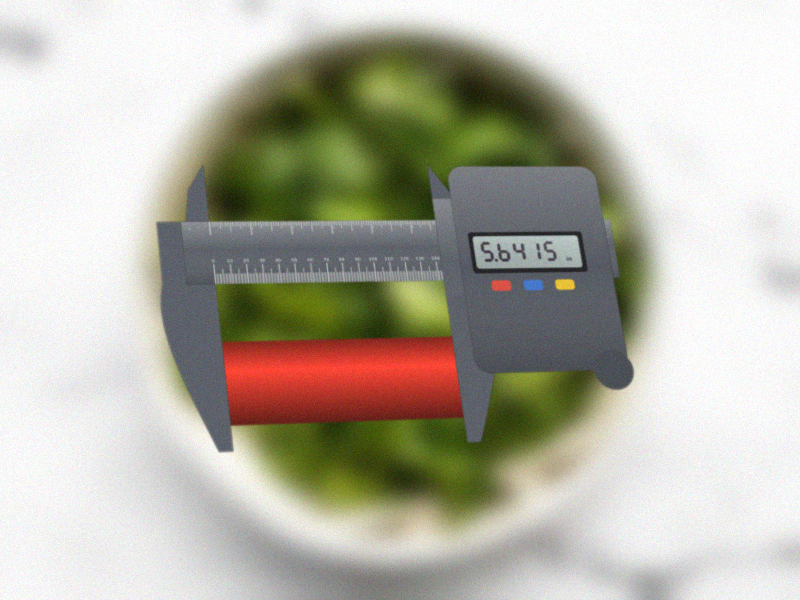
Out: in 5.6415
